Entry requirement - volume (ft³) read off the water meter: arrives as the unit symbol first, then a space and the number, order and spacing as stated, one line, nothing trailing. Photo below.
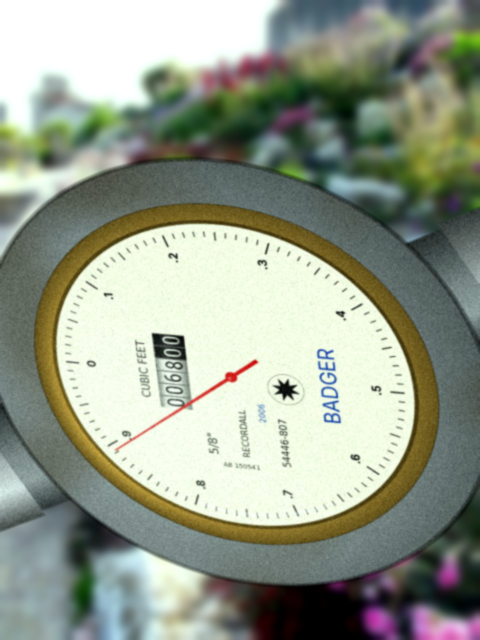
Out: ft³ 6799.89
